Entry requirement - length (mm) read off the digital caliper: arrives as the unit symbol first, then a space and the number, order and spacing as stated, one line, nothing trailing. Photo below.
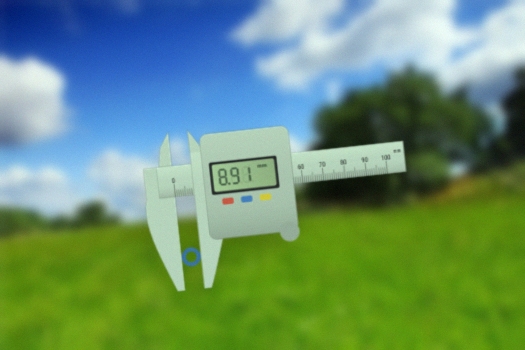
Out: mm 8.91
